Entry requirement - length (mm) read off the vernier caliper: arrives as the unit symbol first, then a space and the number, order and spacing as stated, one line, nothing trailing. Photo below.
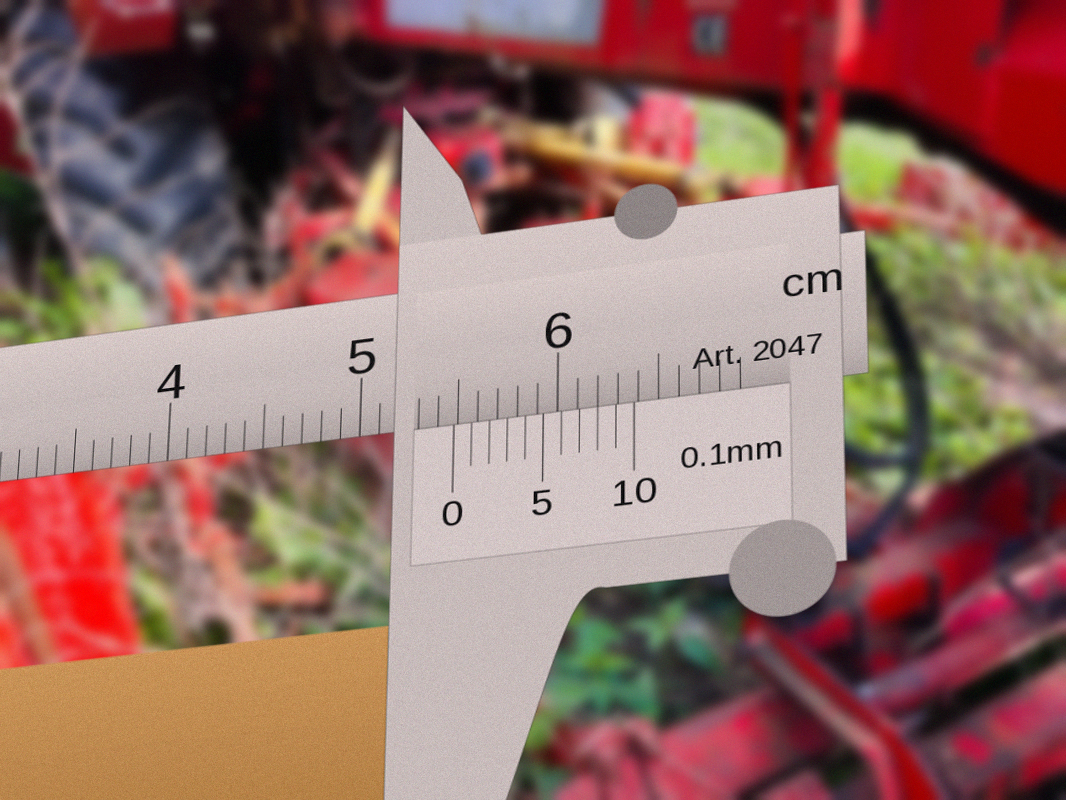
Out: mm 54.8
